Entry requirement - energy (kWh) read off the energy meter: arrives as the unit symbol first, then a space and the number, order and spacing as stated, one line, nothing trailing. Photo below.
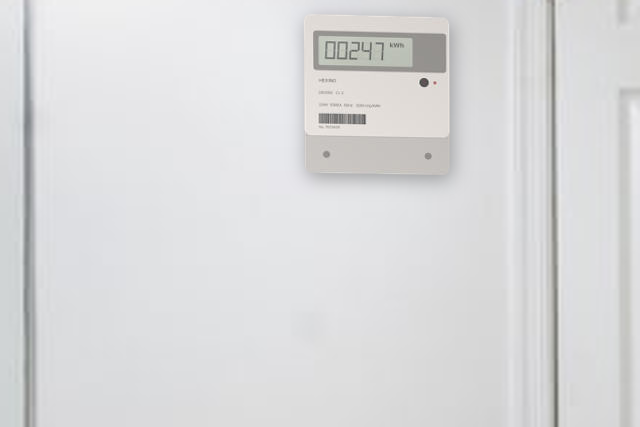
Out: kWh 247
